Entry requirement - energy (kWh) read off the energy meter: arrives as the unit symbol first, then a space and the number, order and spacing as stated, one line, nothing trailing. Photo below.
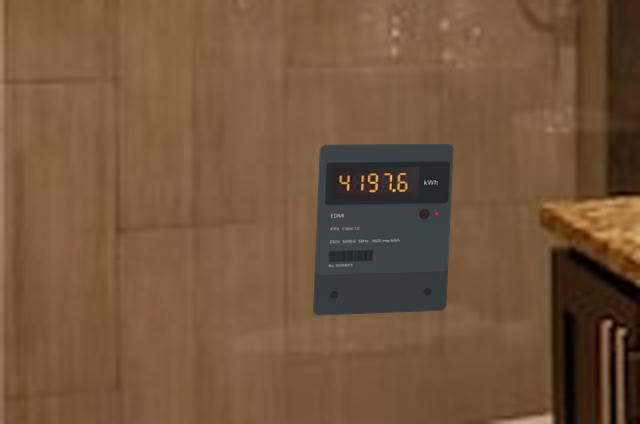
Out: kWh 4197.6
